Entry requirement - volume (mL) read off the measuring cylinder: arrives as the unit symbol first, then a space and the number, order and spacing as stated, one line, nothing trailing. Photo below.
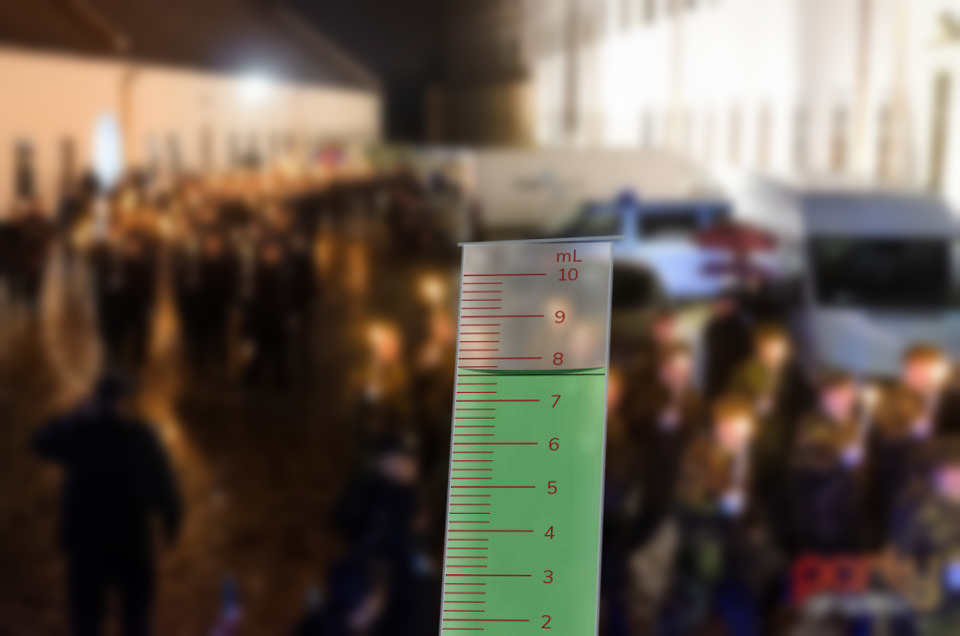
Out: mL 7.6
